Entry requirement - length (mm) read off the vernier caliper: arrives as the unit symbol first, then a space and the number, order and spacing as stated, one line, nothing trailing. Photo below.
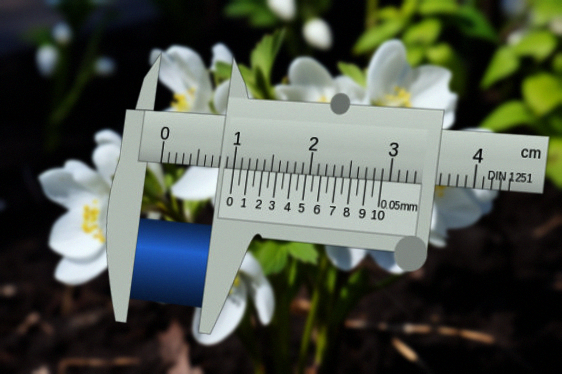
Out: mm 10.0
